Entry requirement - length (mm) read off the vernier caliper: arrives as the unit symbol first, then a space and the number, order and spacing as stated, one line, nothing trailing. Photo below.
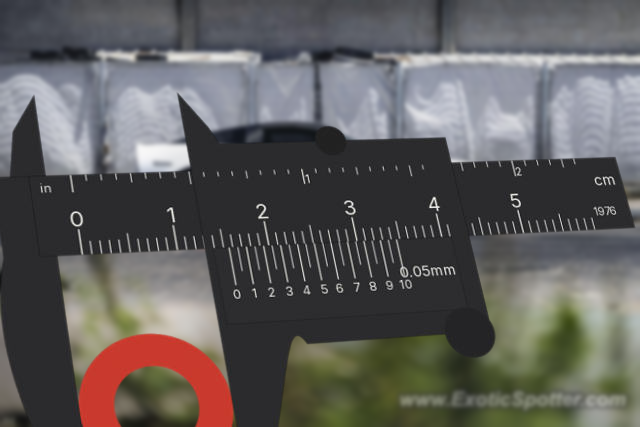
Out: mm 15.6
